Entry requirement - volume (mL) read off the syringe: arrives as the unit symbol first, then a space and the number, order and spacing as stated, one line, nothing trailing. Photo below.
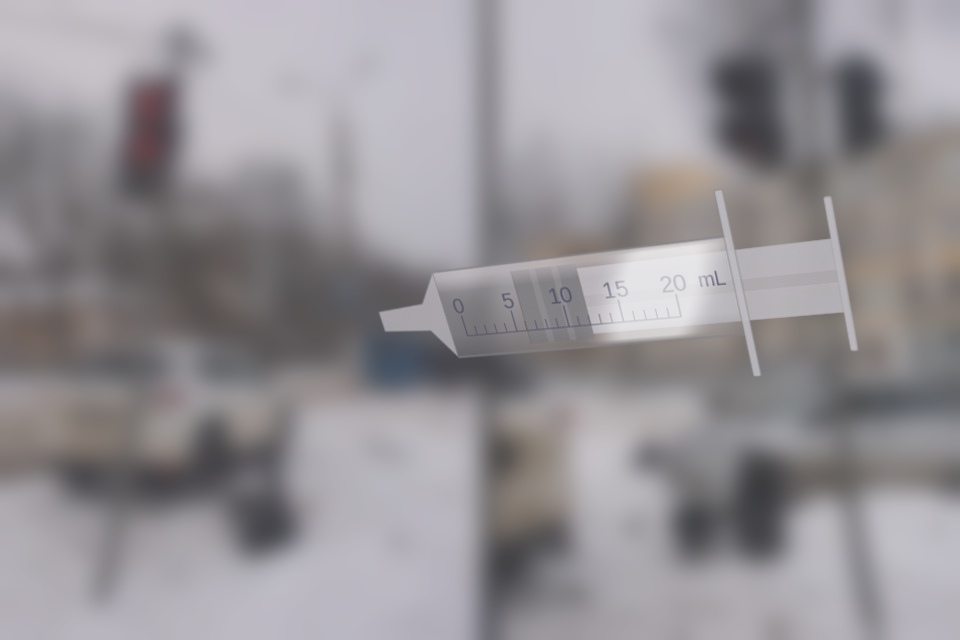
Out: mL 6
